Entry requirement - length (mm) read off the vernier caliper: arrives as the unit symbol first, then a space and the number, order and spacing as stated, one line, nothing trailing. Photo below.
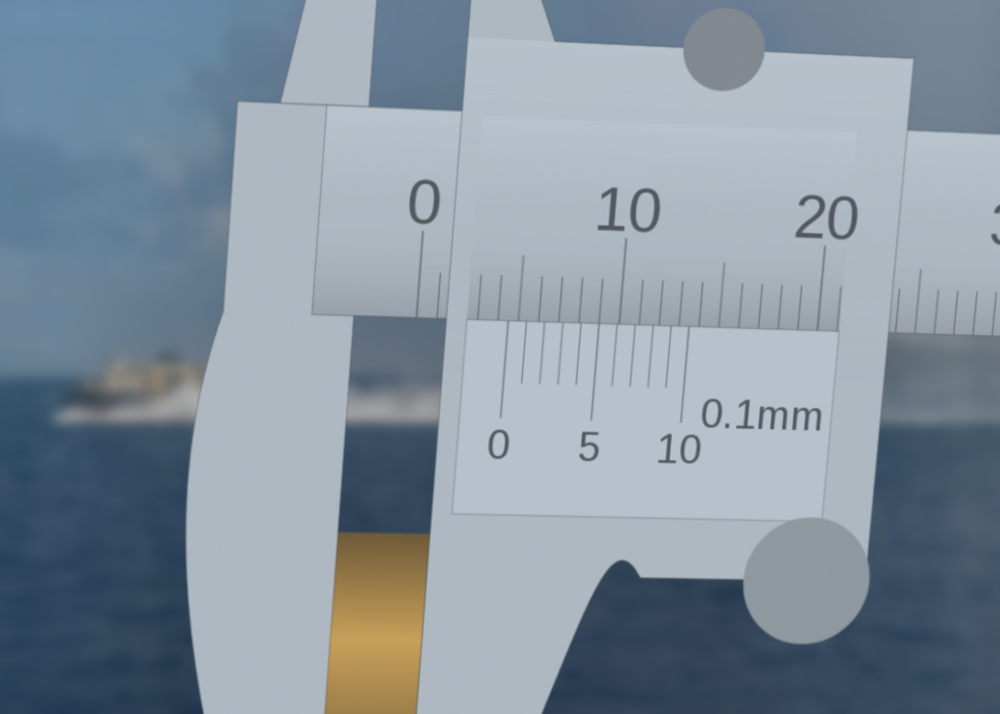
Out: mm 4.5
